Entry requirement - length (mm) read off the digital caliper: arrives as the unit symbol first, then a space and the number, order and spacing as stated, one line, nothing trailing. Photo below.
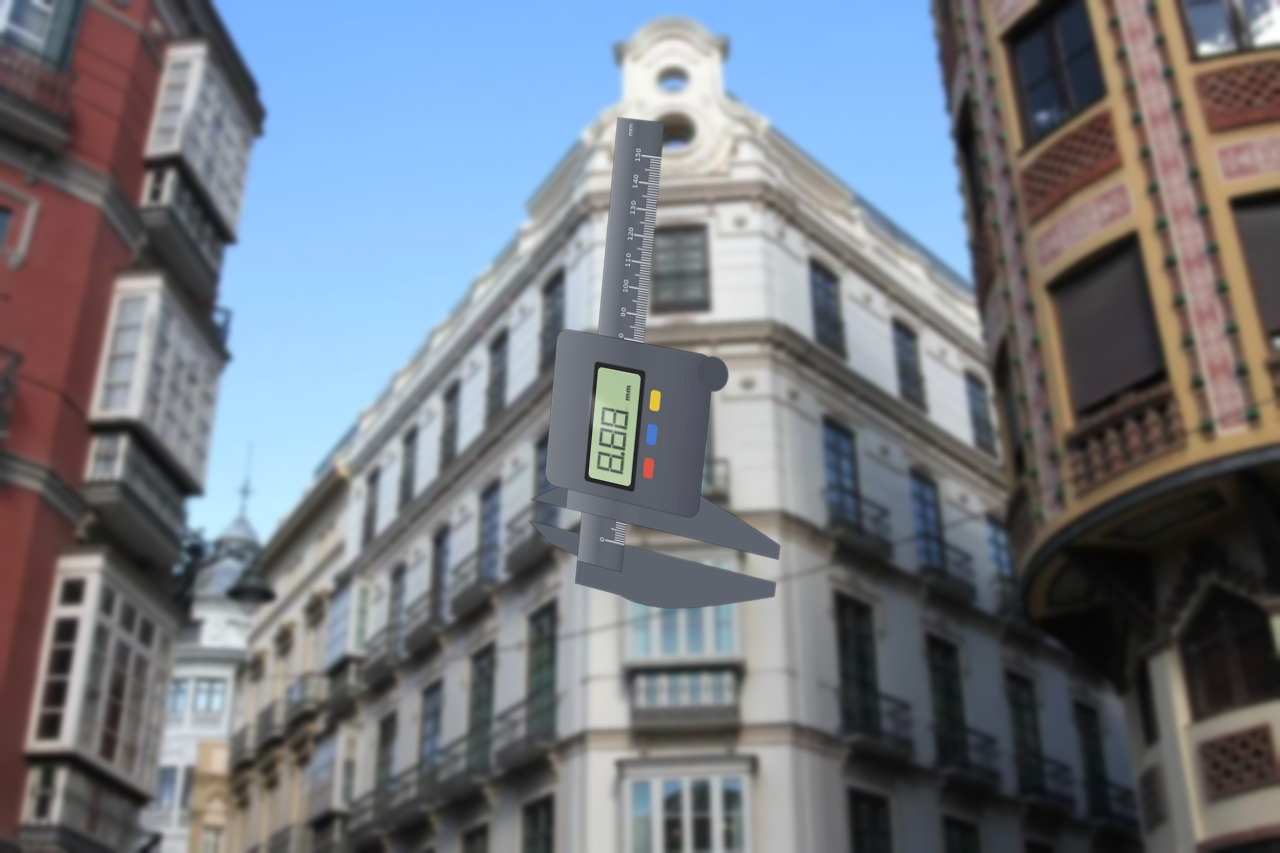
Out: mm 8.88
